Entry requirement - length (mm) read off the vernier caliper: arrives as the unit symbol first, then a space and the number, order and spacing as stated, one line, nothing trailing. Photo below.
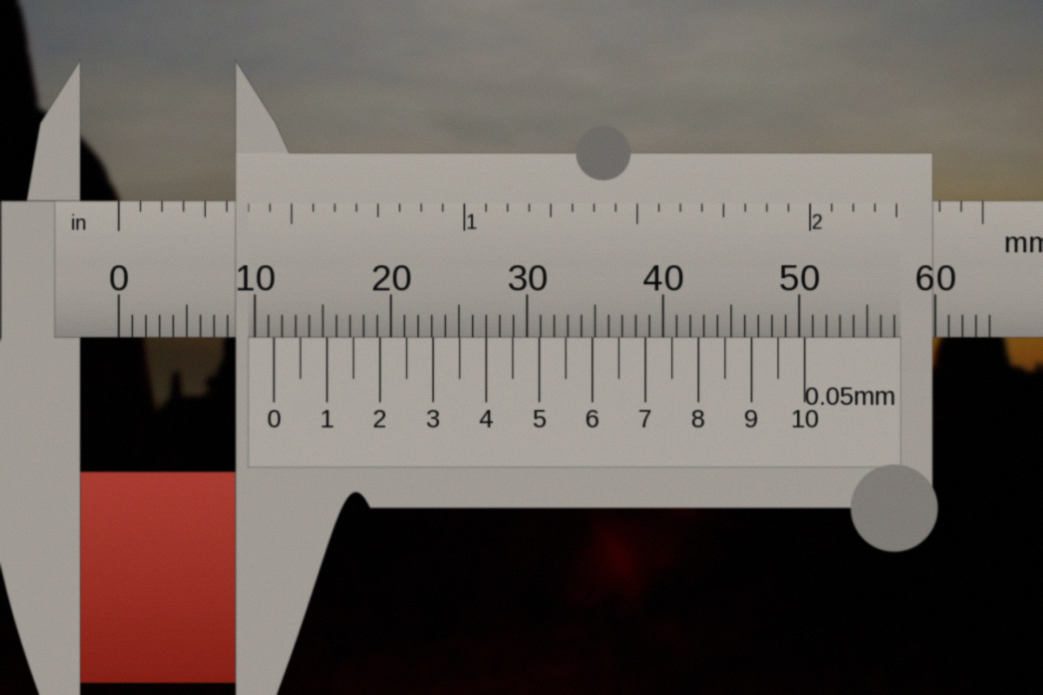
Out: mm 11.4
